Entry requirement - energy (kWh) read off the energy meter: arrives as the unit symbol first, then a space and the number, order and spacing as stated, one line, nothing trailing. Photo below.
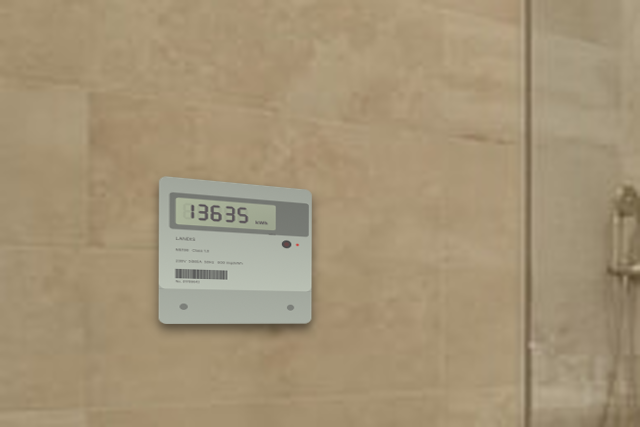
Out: kWh 13635
